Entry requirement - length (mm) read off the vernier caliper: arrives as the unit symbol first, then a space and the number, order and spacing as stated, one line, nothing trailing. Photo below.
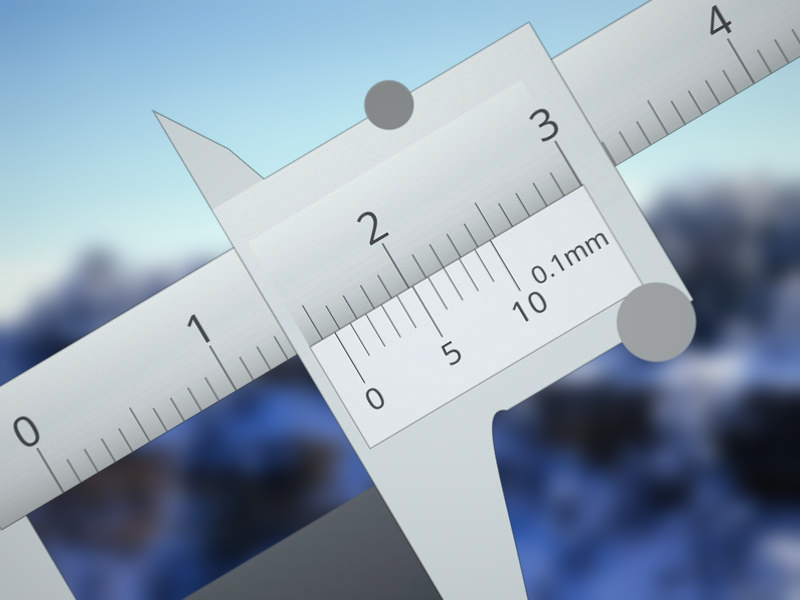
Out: mm 15.7
